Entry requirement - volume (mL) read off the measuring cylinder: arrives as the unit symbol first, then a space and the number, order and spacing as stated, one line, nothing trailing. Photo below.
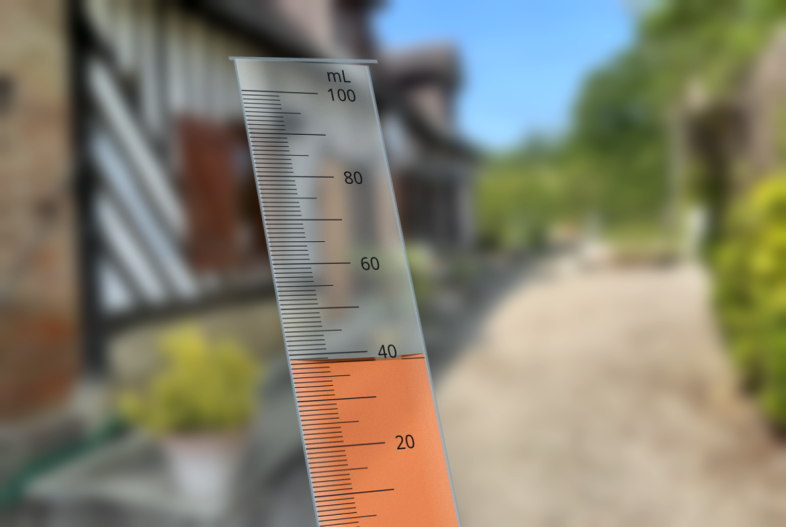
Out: mL 38
